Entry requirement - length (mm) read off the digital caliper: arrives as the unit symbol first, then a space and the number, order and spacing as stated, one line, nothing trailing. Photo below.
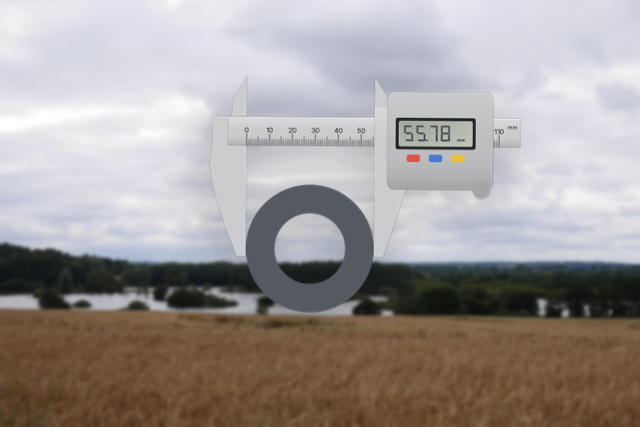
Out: mm 55.78
